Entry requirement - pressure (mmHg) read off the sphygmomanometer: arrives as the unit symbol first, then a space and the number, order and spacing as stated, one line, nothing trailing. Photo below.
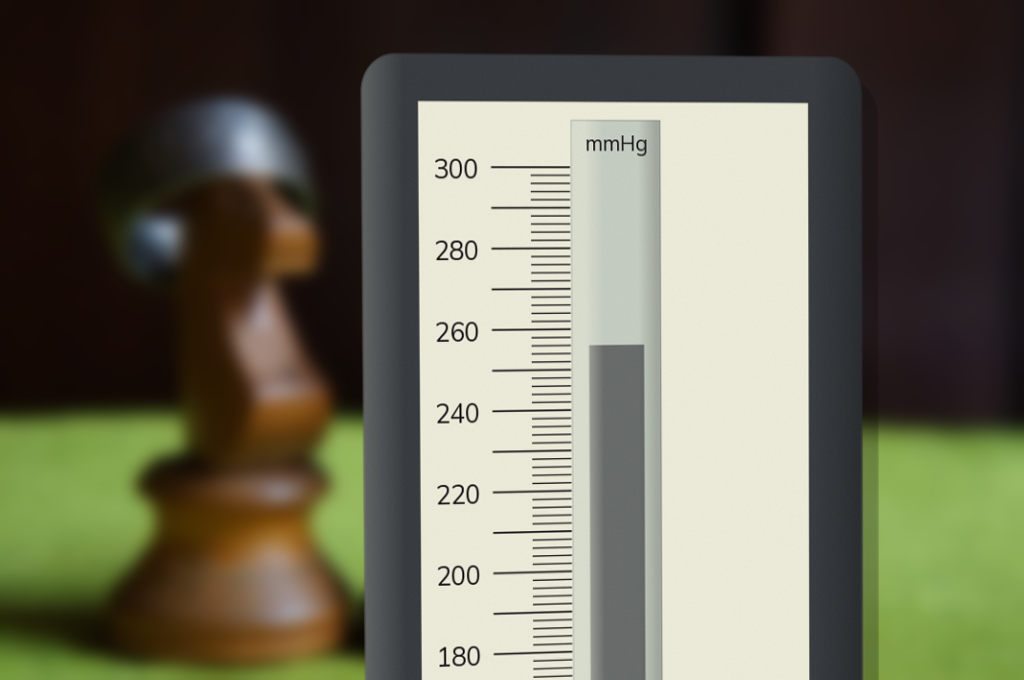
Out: mmHg 256
